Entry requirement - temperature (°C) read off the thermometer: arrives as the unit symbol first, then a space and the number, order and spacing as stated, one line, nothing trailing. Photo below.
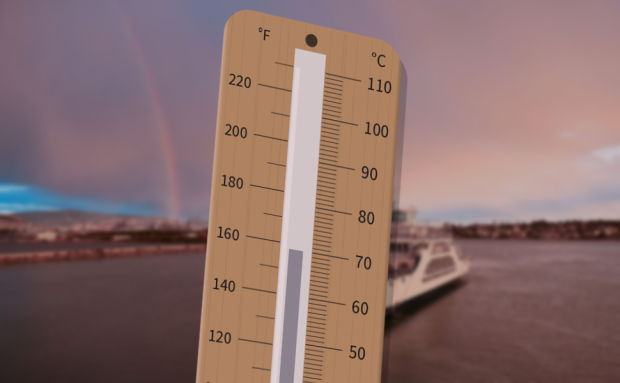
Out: °C 70
